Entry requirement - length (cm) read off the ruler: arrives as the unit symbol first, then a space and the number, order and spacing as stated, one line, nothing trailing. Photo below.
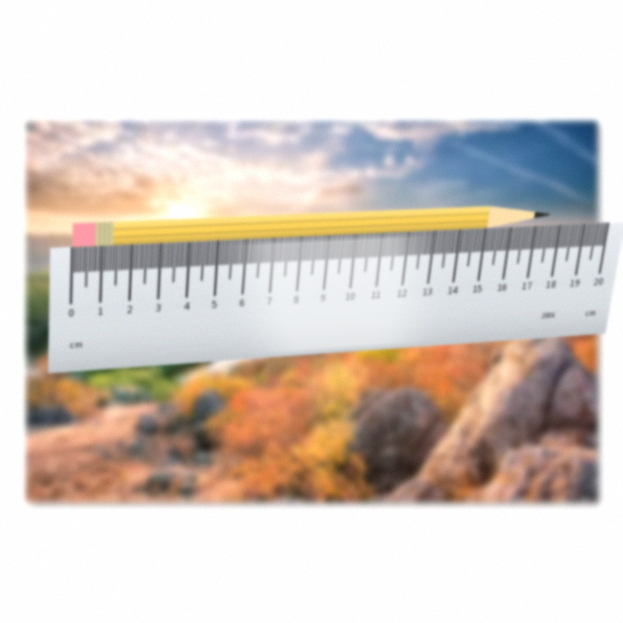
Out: cm 17.5
